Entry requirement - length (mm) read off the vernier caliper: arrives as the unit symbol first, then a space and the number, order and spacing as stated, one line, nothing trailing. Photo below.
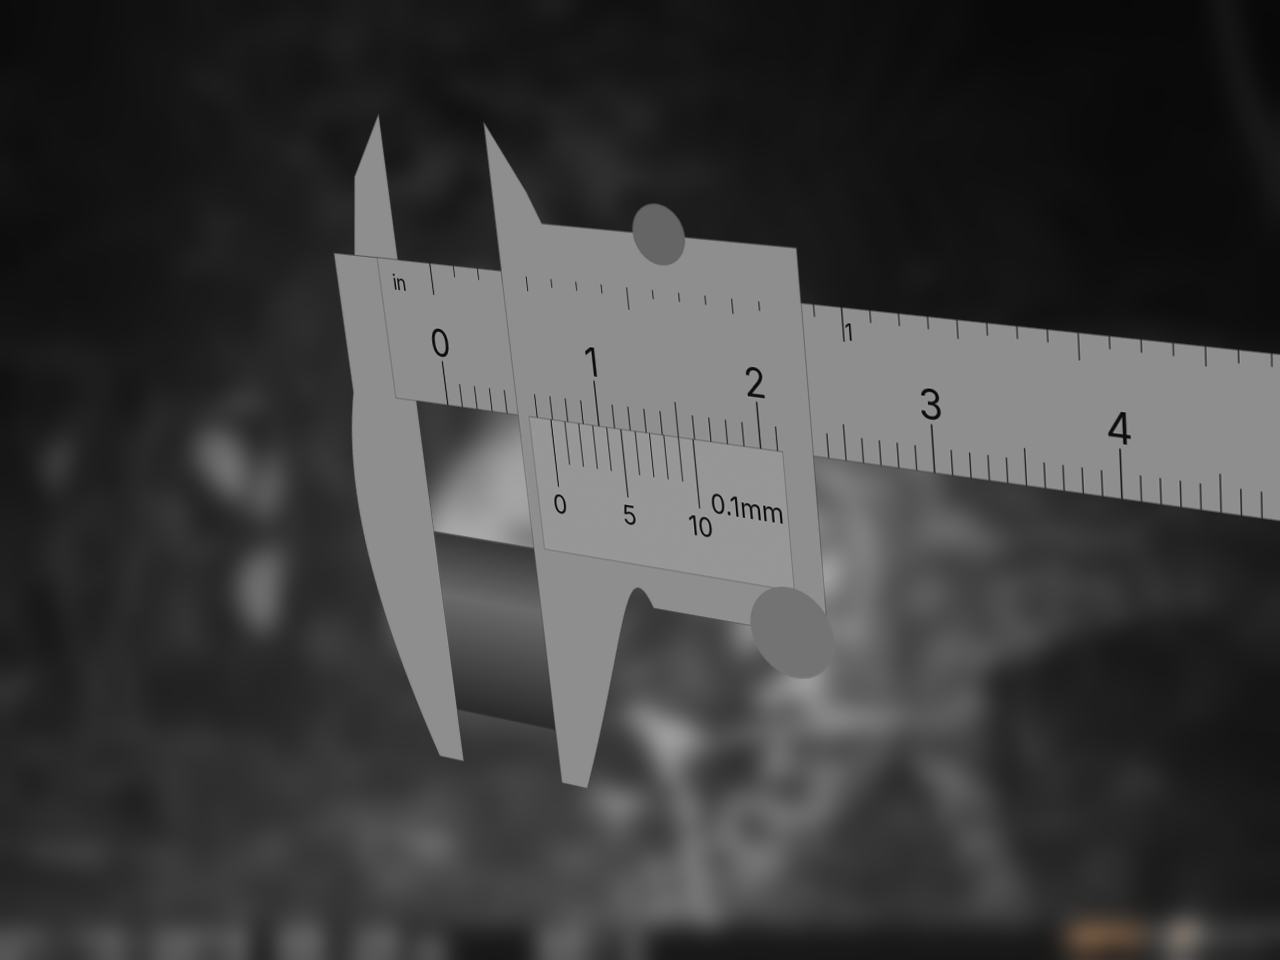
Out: mm 6.9
